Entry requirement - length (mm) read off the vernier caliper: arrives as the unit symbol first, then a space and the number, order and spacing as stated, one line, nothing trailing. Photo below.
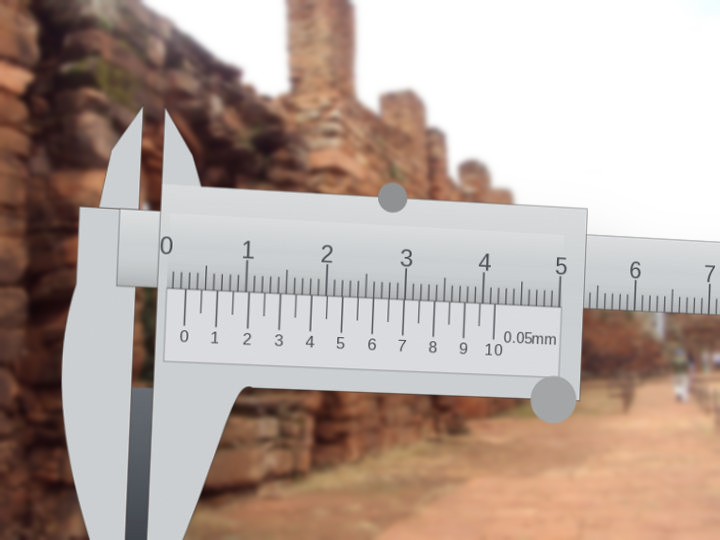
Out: mm 2.6
